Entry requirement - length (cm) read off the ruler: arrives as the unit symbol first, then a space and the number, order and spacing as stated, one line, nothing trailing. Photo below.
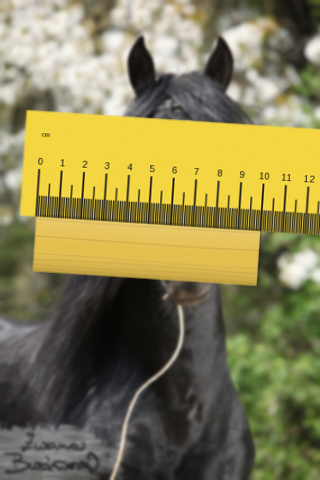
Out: cm 10
